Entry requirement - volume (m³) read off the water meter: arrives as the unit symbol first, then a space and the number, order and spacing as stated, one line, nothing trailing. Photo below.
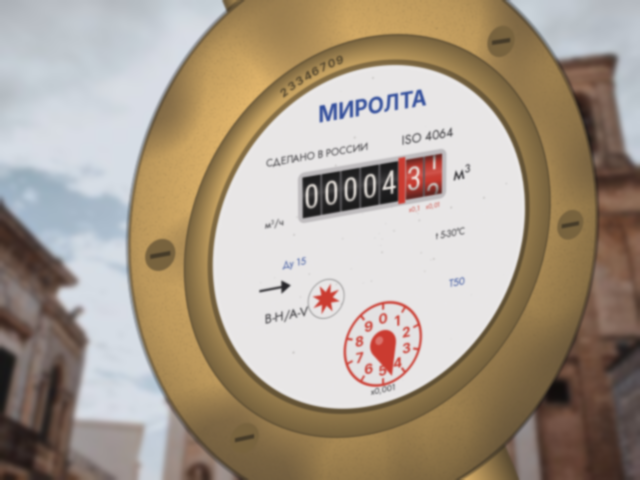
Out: m³ 4.314
